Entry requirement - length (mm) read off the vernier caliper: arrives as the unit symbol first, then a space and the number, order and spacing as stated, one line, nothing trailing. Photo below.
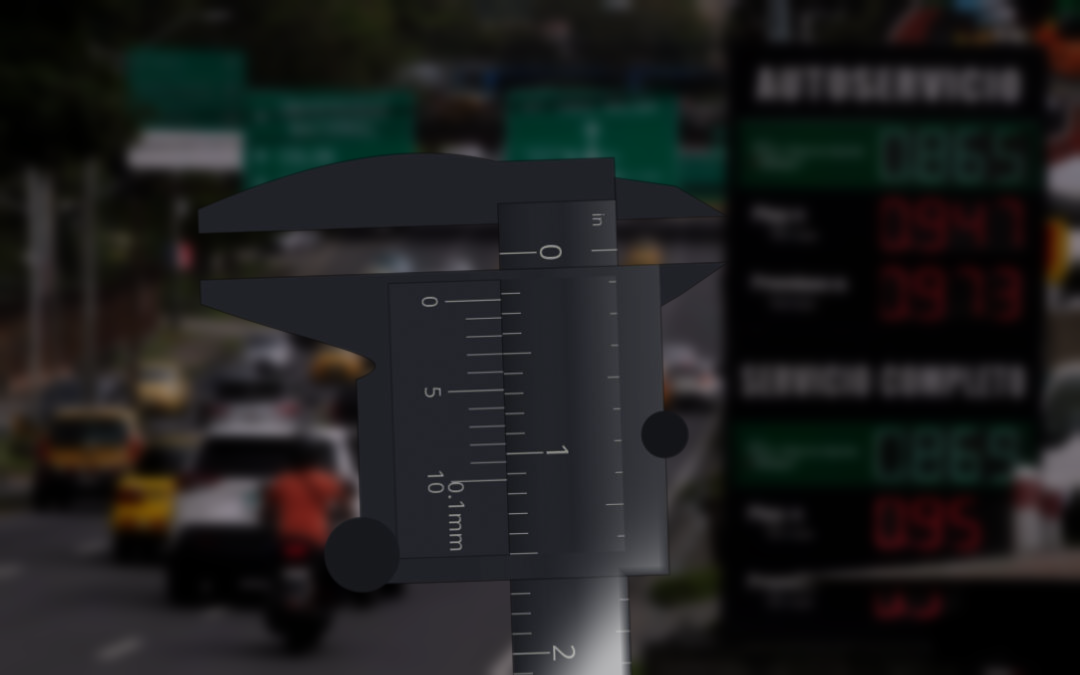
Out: mm 2.3
